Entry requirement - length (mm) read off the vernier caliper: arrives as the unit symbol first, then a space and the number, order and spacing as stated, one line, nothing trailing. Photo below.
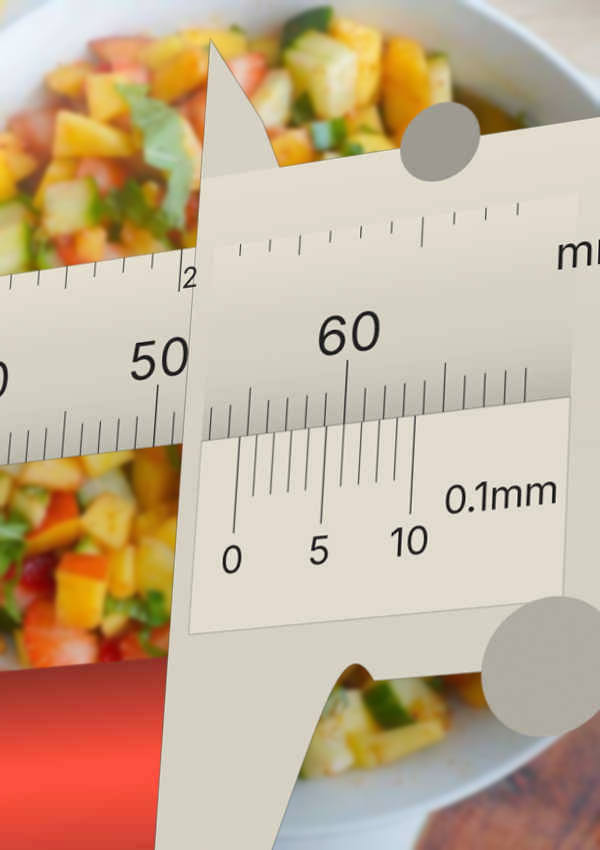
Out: mm 54.6
